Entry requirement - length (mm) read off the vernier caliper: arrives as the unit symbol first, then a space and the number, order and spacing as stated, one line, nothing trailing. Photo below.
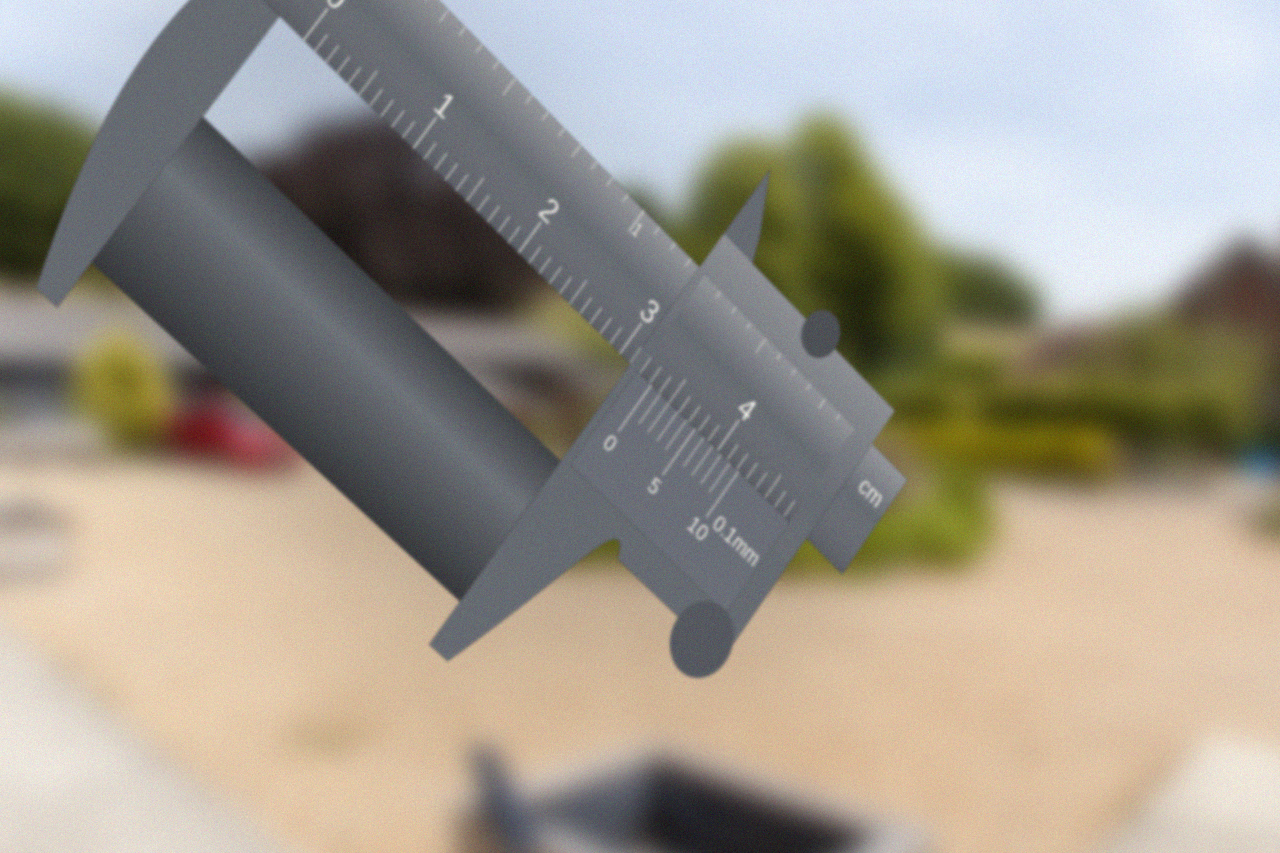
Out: mm 33.2
